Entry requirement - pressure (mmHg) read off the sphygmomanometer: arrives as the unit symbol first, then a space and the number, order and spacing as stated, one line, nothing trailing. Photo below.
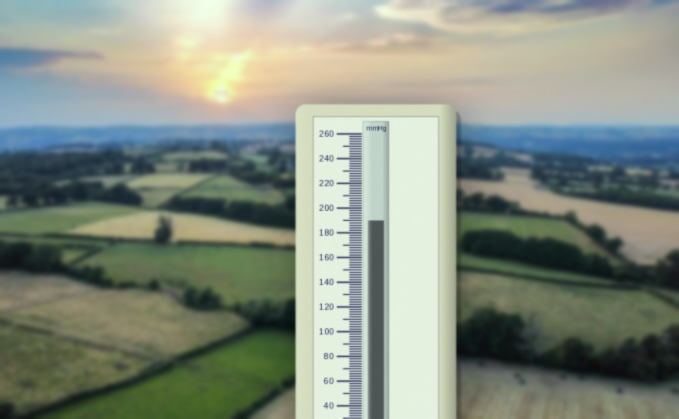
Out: mmHg 190
